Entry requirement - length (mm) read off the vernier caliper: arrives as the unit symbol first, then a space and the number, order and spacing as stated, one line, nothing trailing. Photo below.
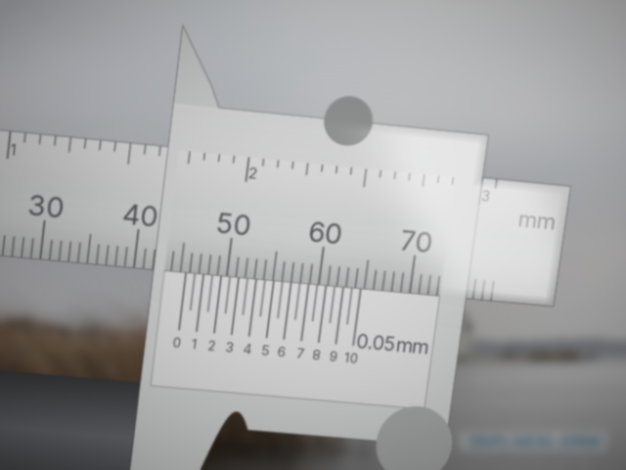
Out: mm 45.6
